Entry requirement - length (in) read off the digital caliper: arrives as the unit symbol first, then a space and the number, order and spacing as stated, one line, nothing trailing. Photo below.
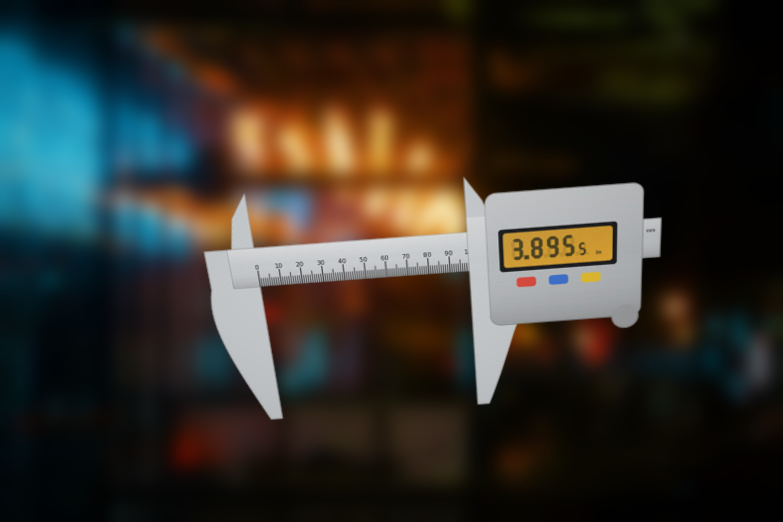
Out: in 3.8955
